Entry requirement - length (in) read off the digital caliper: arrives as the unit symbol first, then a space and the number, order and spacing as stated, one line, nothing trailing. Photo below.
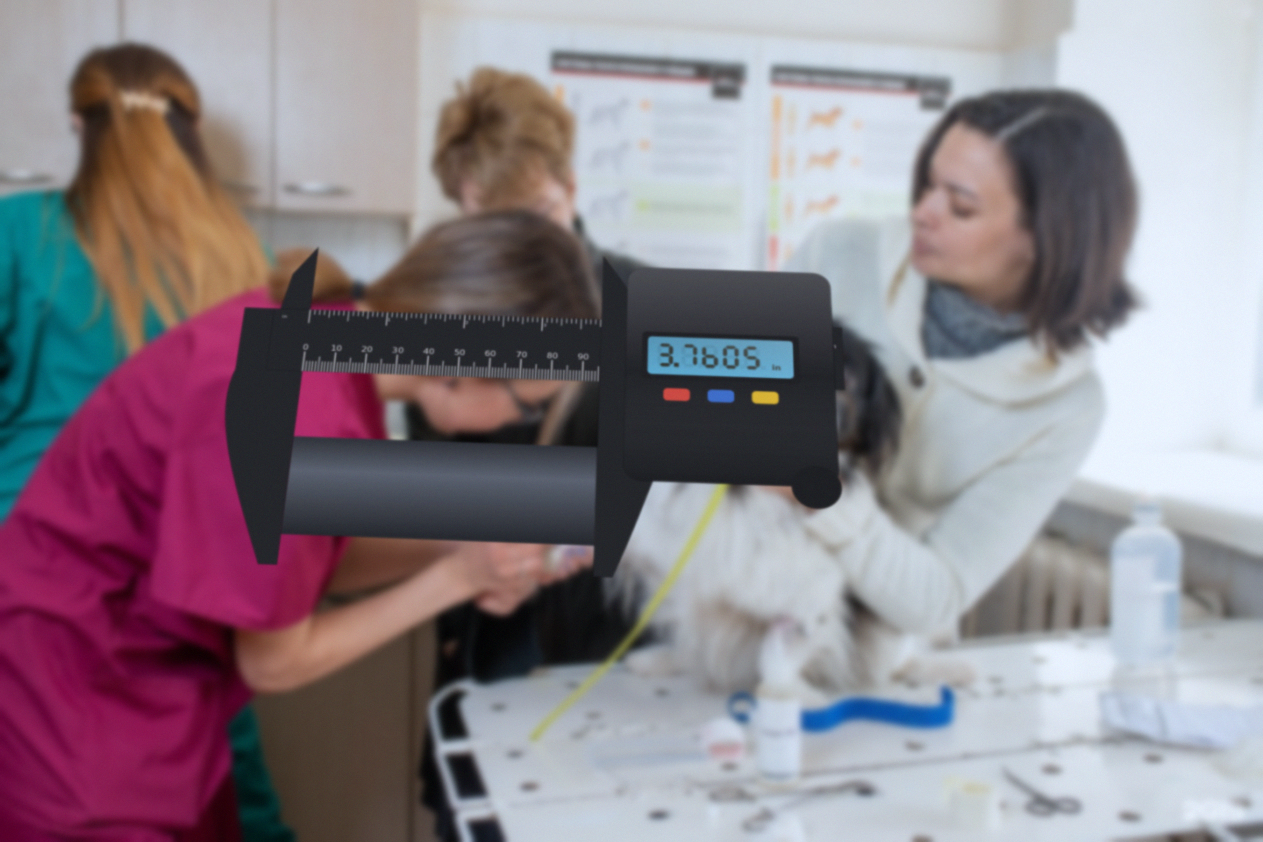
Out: in 3.7605
